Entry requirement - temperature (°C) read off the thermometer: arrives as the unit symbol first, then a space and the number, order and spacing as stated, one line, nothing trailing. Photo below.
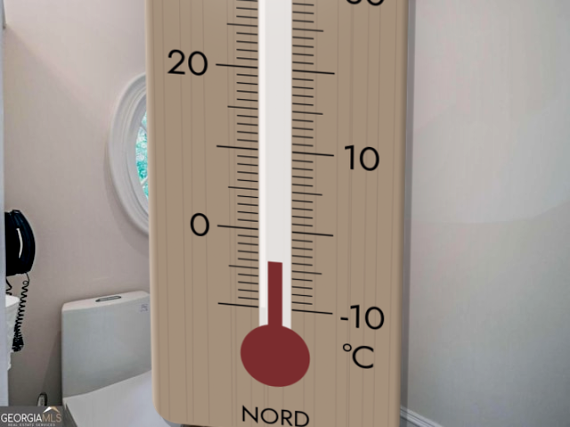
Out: °C -4
